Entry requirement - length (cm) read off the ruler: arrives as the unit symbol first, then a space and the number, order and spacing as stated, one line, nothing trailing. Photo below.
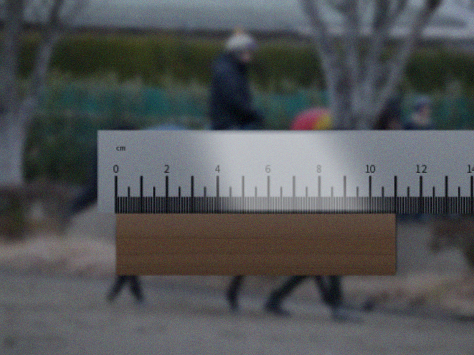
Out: cm 11
